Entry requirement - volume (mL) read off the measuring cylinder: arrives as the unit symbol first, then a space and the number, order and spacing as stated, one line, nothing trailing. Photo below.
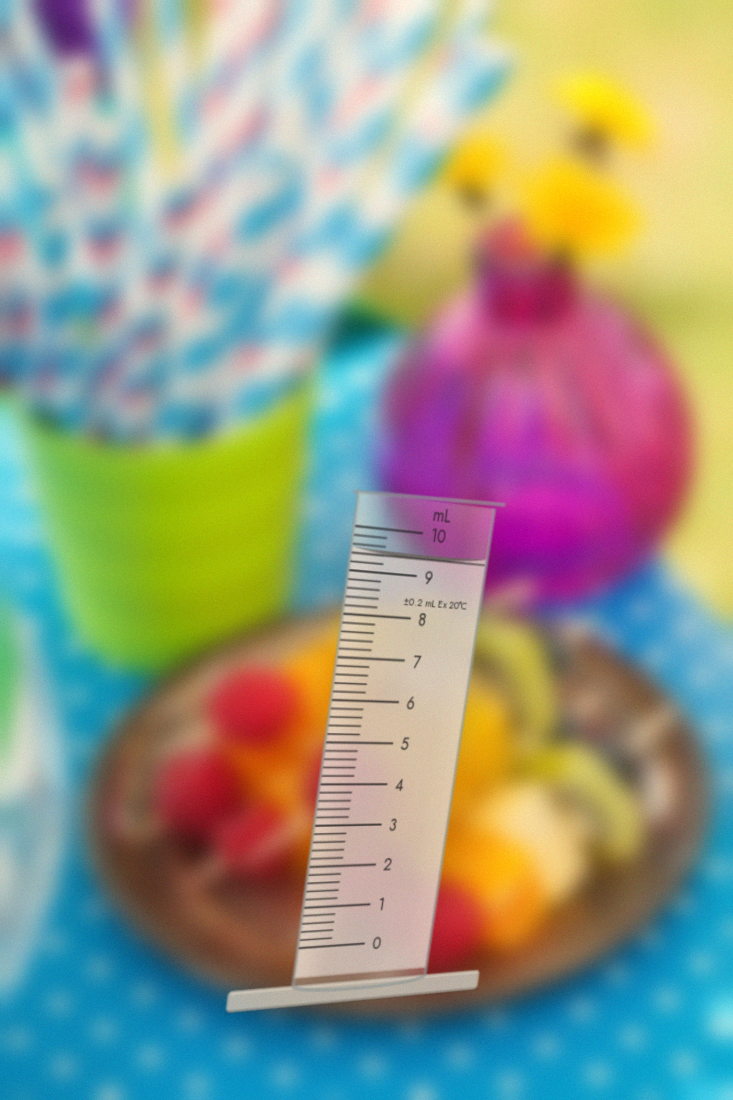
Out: mL 9.4
